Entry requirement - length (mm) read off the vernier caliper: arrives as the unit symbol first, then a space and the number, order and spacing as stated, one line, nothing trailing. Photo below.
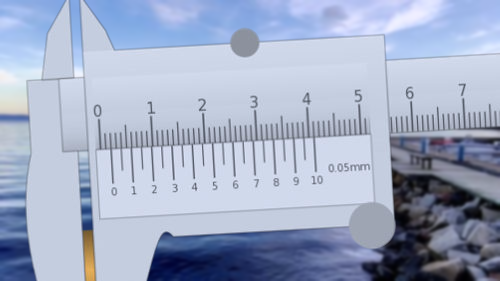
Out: mm 2.0
